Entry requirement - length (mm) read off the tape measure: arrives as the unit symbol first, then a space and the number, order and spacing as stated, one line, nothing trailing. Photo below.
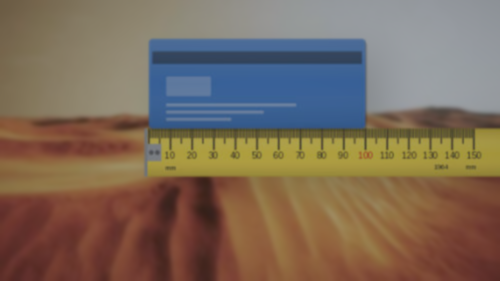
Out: mm 100
